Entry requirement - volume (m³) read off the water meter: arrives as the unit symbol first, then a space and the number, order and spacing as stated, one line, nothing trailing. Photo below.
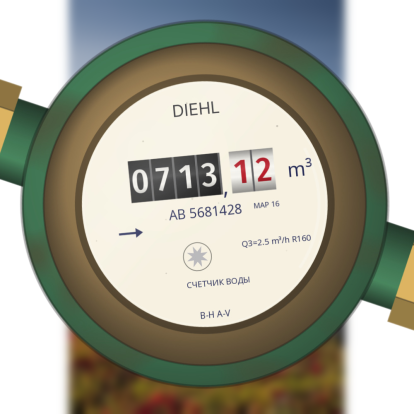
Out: m³ 713.12
